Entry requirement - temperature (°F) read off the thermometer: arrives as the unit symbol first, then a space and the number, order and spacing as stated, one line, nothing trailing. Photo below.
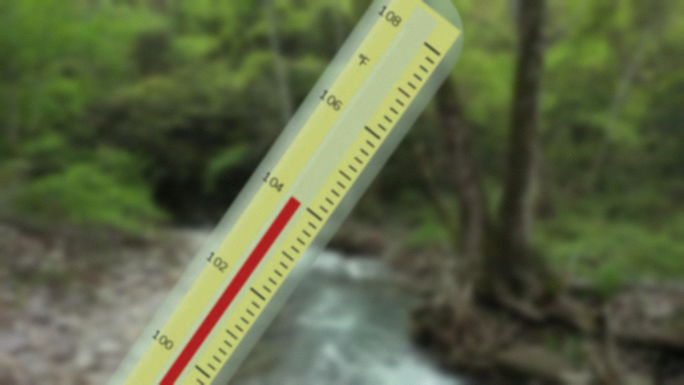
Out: °F 104
